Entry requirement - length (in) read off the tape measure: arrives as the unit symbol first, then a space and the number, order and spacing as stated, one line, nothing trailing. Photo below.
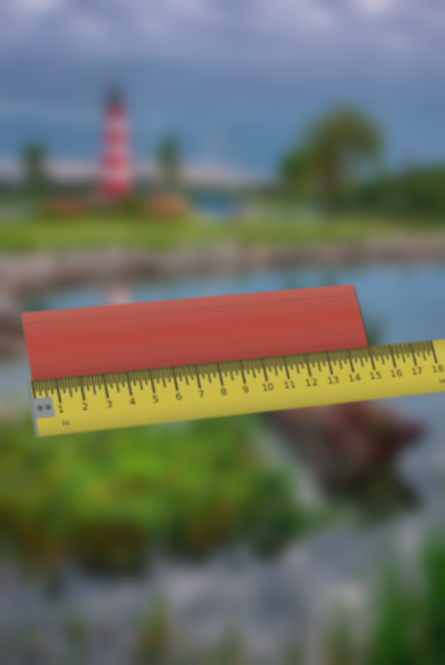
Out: in 15
